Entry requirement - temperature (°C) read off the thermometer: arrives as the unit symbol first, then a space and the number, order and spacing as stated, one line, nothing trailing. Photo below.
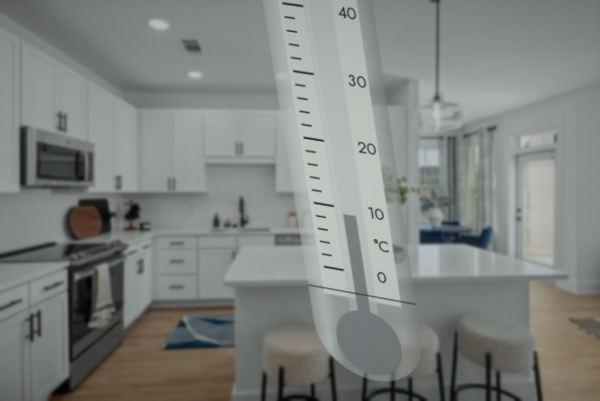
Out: °C 9
